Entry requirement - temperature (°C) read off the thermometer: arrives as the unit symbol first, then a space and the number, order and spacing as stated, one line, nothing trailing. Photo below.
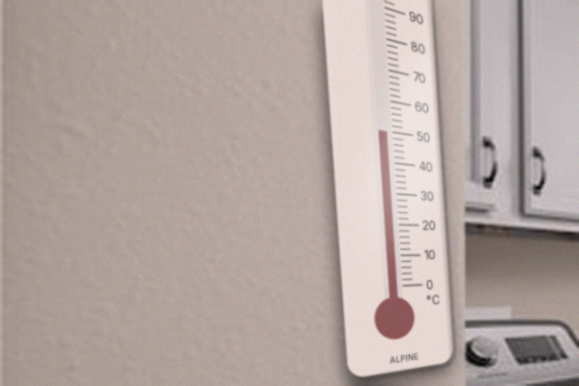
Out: °C 50
